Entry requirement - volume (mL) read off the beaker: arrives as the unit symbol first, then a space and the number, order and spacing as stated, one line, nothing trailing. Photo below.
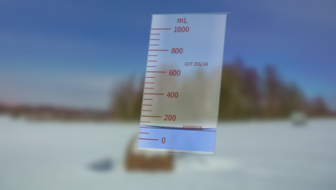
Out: mL 100
